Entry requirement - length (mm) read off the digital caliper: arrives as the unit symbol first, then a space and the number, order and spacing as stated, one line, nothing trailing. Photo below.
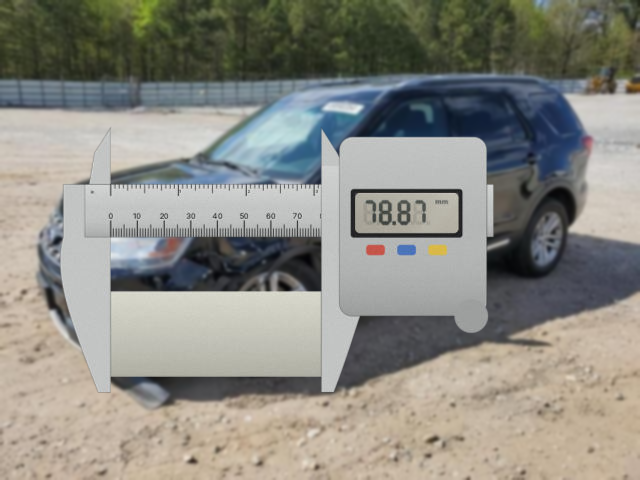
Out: mm 78.87
